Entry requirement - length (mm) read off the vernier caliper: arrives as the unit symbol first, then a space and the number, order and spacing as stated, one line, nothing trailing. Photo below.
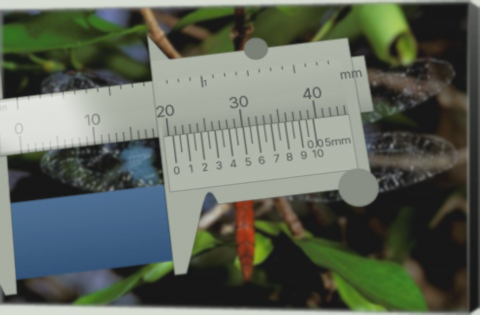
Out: mm 20.6
